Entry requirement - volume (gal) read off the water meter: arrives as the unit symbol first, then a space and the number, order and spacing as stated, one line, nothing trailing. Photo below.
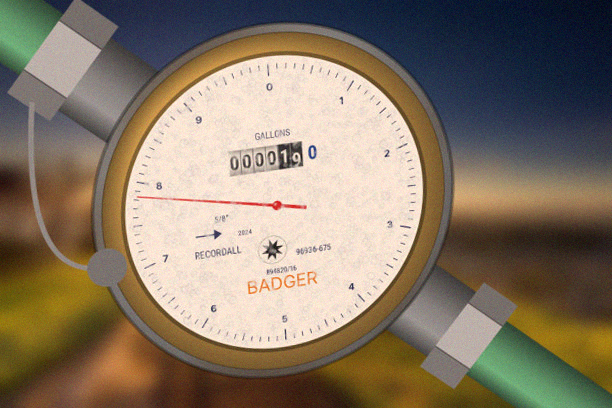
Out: gal 187.8
